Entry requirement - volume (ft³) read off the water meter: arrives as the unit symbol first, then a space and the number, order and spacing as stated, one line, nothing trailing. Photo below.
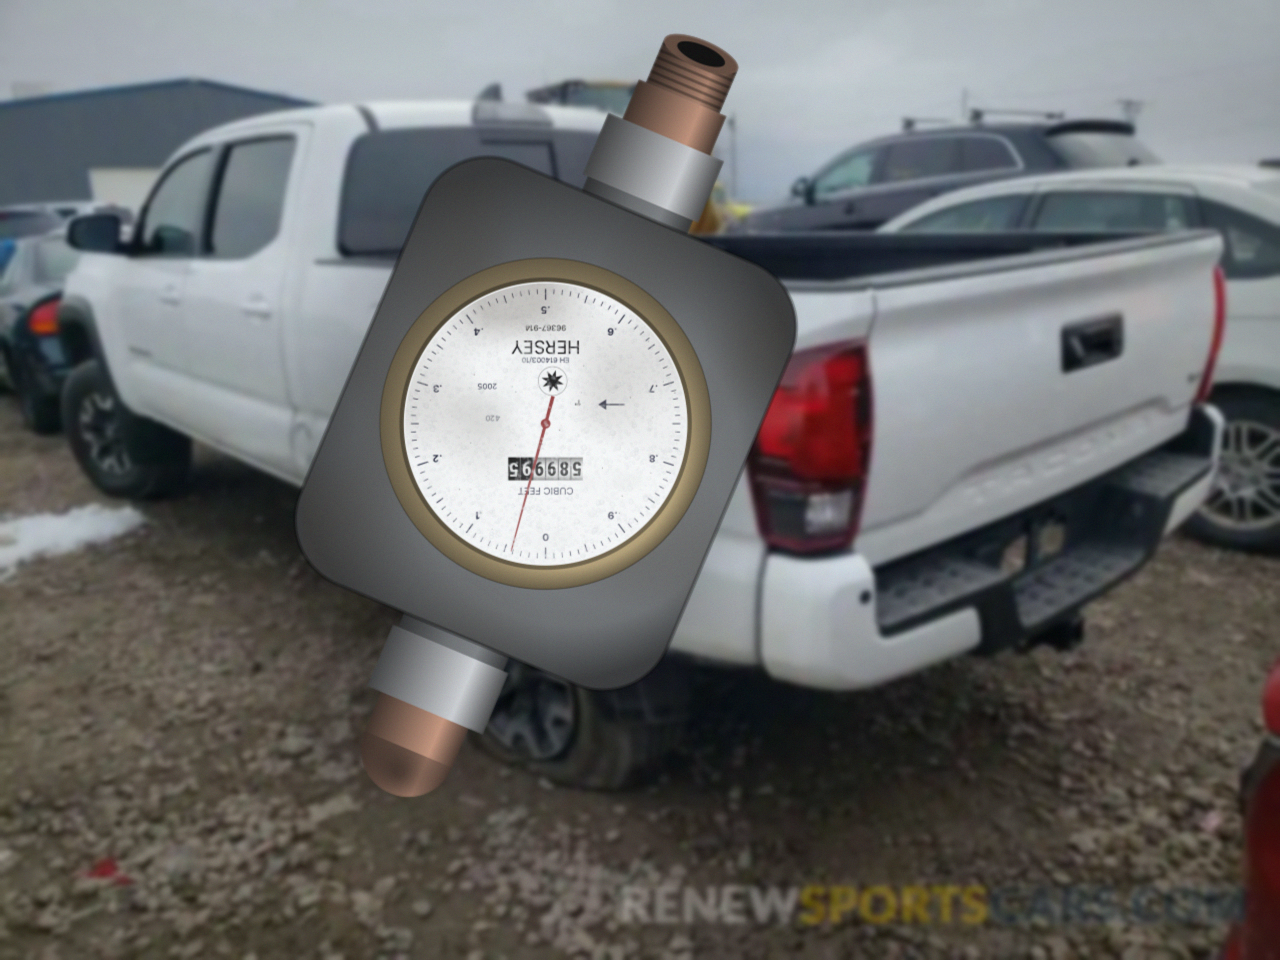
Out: ft³ 589995.04
